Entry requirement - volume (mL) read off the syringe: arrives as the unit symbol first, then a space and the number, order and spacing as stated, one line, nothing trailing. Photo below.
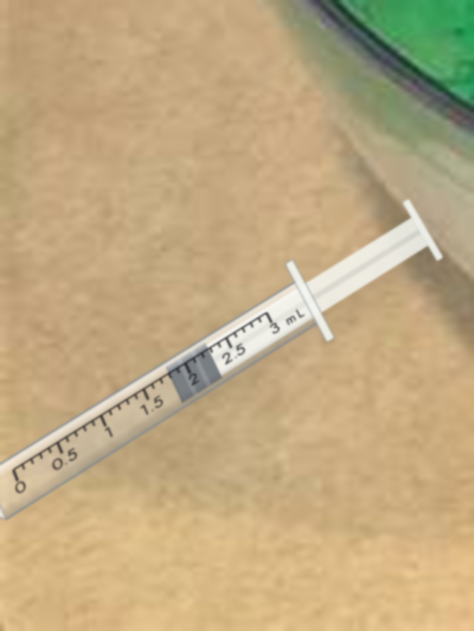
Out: mL 1.8
